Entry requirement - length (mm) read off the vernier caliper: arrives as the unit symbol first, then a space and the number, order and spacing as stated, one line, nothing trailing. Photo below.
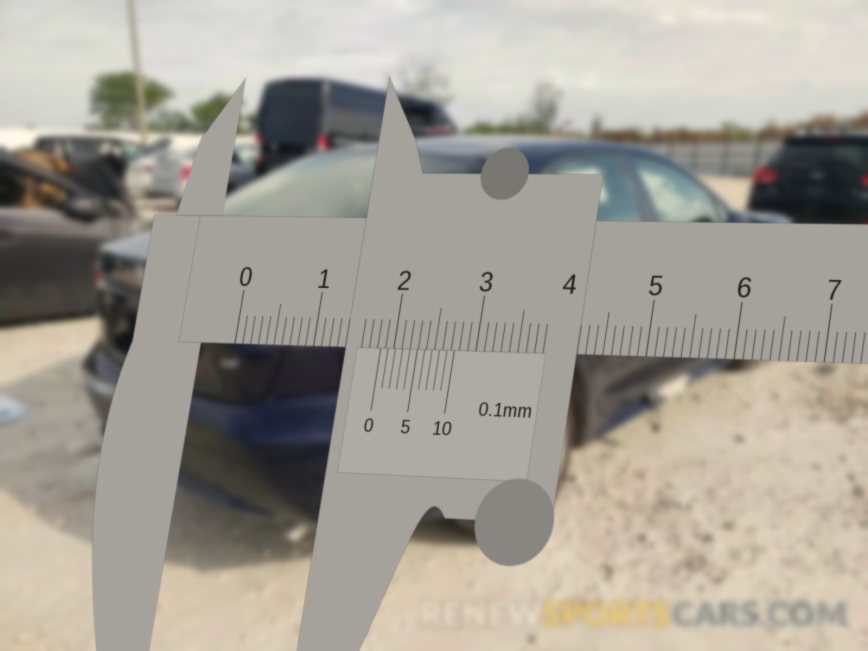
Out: mm 18.4
